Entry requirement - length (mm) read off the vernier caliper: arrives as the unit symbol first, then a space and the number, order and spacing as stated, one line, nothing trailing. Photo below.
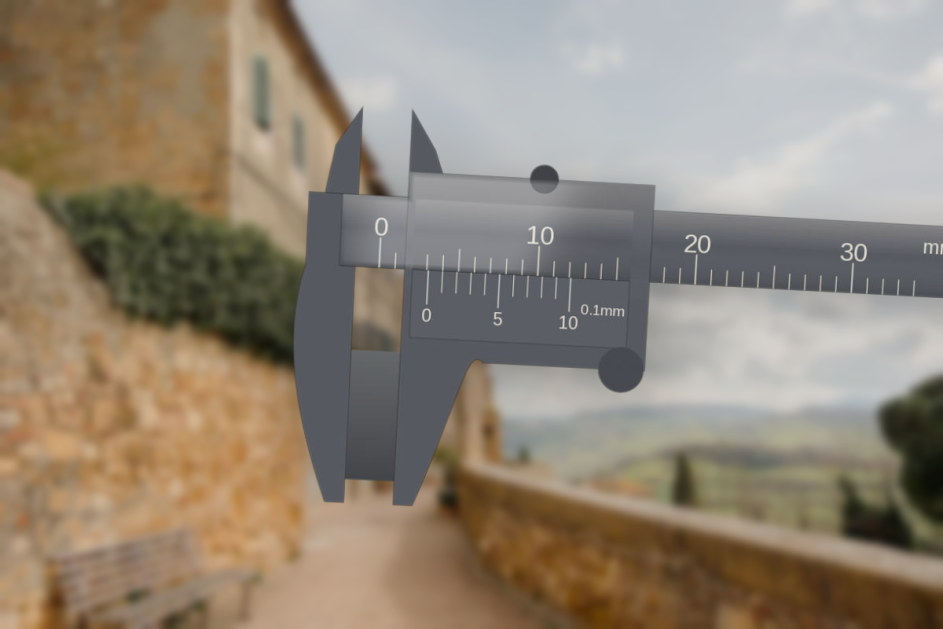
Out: mm 3.1
